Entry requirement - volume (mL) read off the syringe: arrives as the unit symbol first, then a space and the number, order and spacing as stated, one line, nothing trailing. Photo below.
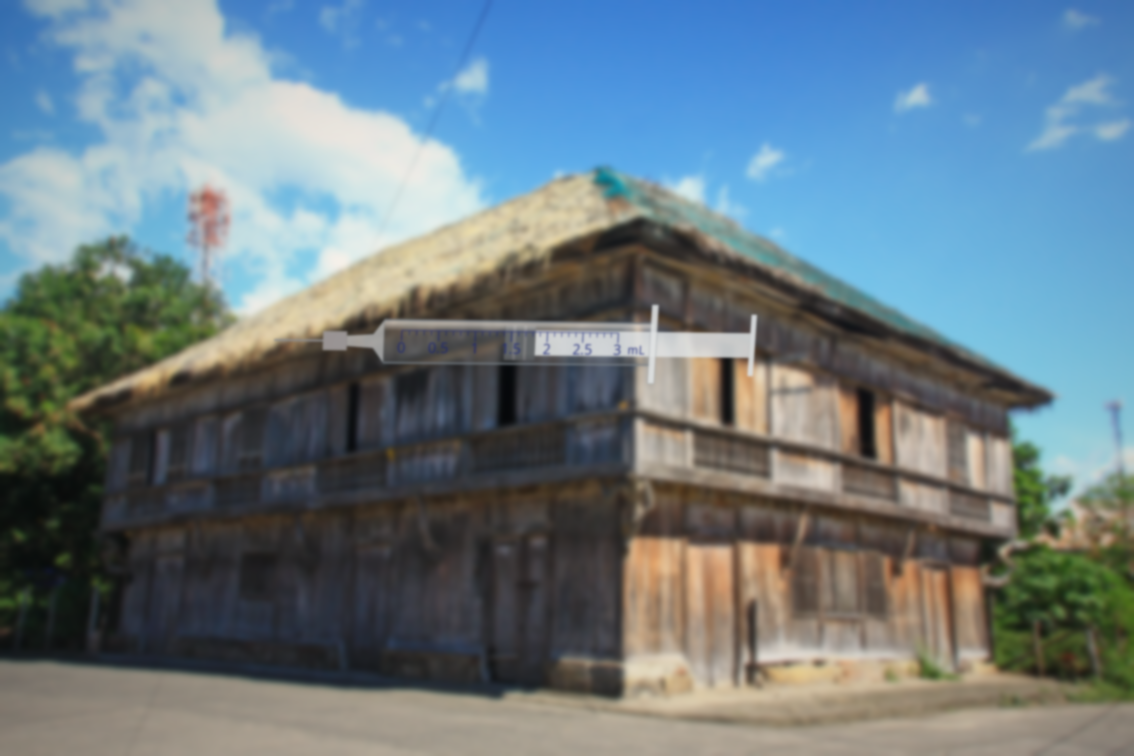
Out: mL 1.4
